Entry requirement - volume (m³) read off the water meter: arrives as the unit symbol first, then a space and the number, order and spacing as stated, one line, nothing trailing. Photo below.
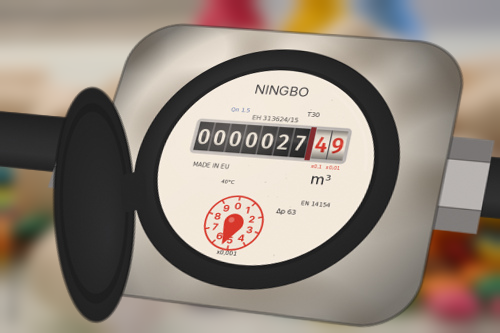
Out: m³ 27.495
